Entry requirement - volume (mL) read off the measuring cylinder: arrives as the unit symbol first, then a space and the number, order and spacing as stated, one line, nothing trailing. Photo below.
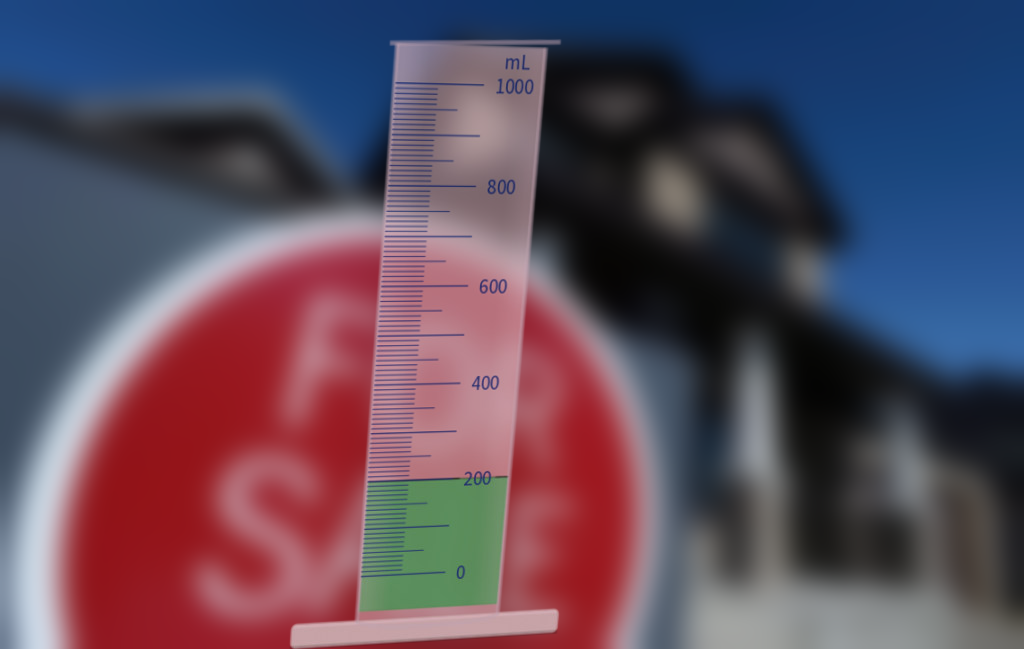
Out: mL 200
